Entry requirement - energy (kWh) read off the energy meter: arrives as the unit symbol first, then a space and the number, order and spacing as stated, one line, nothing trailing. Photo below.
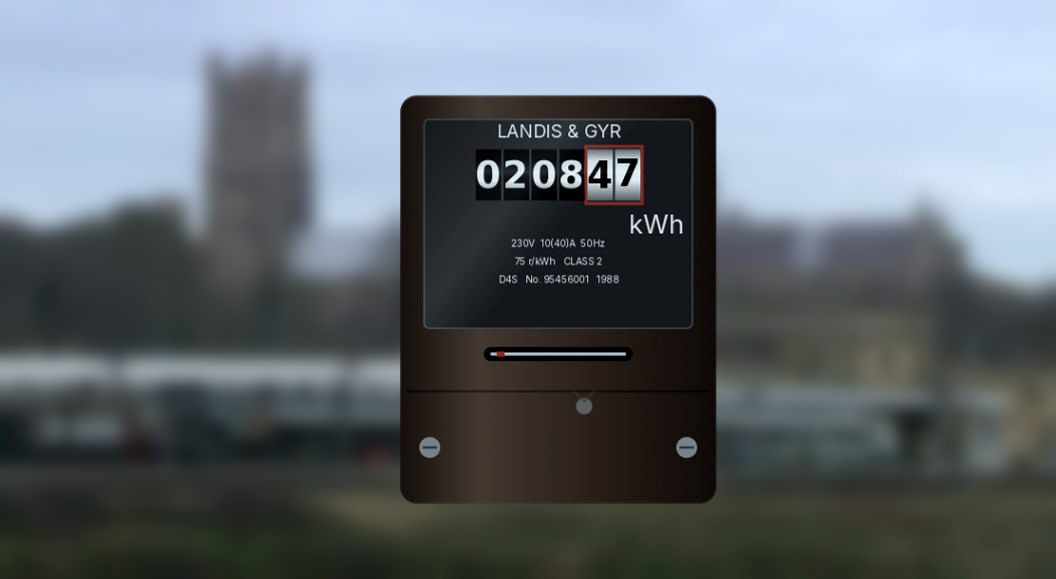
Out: kWh 208.47
